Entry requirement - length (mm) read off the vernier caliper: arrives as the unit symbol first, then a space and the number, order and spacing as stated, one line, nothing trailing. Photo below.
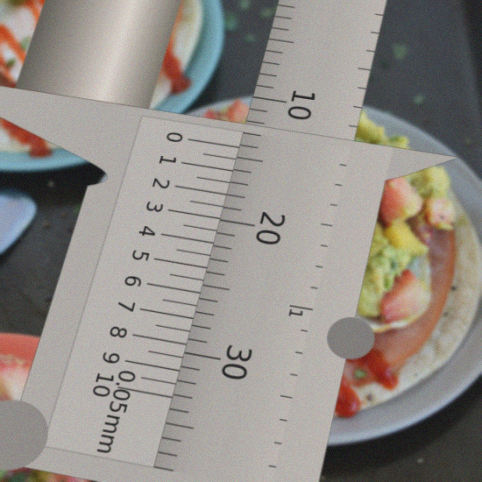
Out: mm 14.2
